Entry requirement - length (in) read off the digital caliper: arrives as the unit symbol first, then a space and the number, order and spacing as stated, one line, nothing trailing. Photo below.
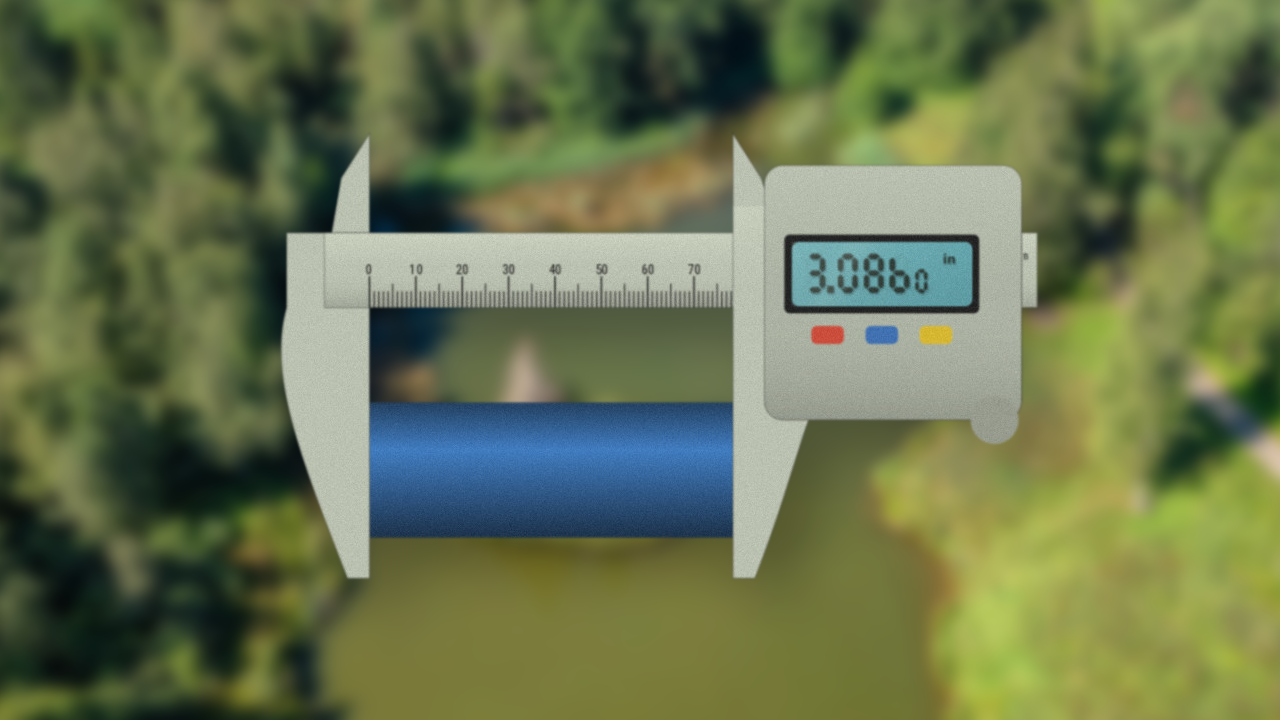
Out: in 3.0860
